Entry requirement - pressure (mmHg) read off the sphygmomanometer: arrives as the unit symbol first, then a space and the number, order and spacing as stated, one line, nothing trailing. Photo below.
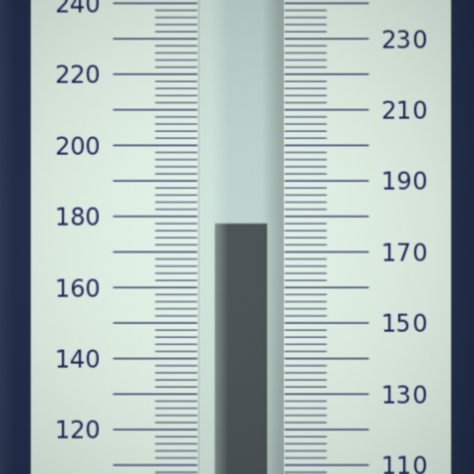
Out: mmHg 178
